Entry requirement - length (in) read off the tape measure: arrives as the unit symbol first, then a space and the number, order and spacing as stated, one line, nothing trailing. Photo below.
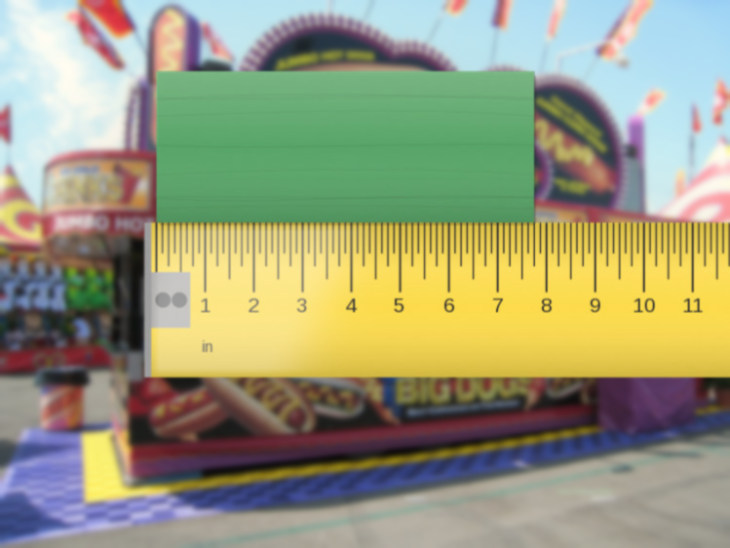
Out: in 7.75
